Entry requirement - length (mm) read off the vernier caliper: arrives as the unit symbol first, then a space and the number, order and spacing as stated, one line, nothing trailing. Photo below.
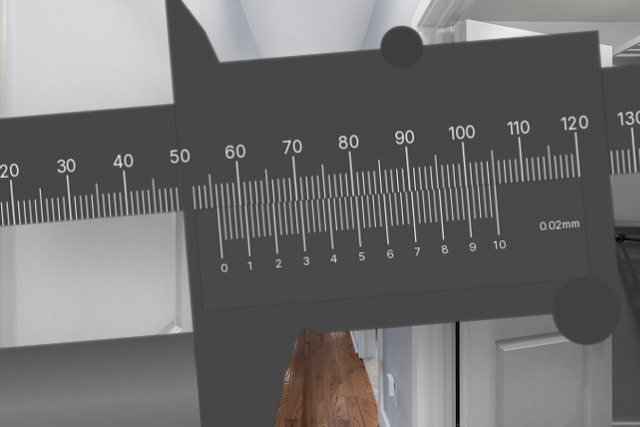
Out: mm 56.0
